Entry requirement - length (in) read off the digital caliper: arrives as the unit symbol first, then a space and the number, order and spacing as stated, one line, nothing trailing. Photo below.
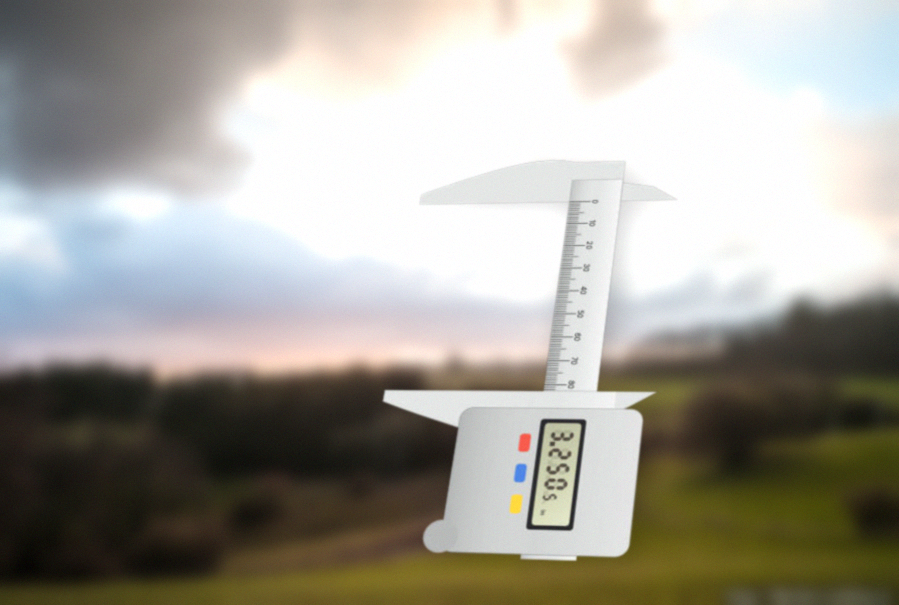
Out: in 3.2505
